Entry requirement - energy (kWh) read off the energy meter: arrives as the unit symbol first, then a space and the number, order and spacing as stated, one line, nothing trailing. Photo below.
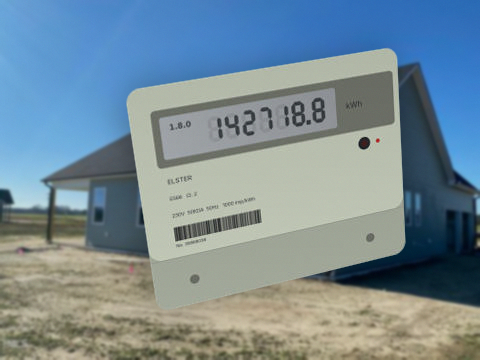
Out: kWh 142718.8
